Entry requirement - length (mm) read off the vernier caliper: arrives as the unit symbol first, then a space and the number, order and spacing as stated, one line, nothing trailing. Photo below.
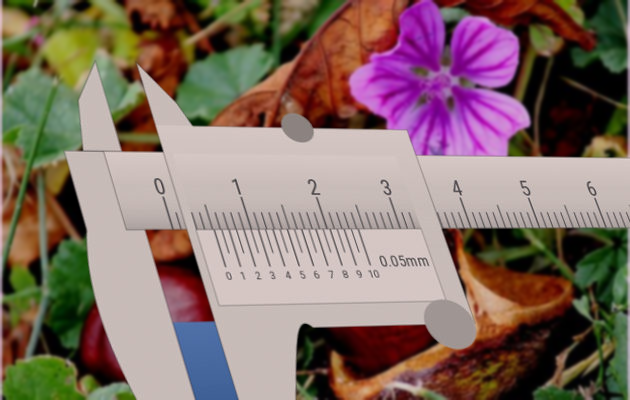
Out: mm 5.2
